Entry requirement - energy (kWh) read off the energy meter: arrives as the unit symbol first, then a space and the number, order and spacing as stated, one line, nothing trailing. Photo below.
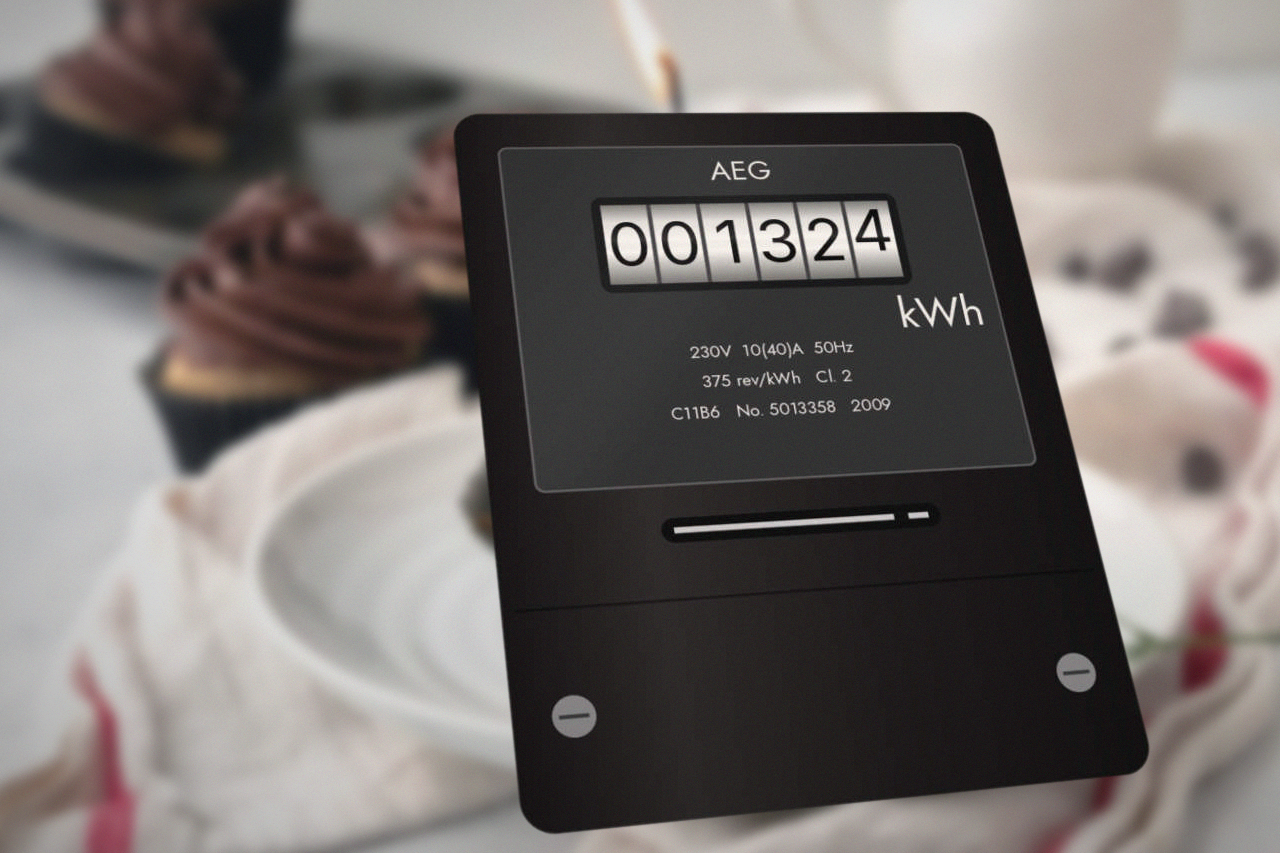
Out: kWh 1324
